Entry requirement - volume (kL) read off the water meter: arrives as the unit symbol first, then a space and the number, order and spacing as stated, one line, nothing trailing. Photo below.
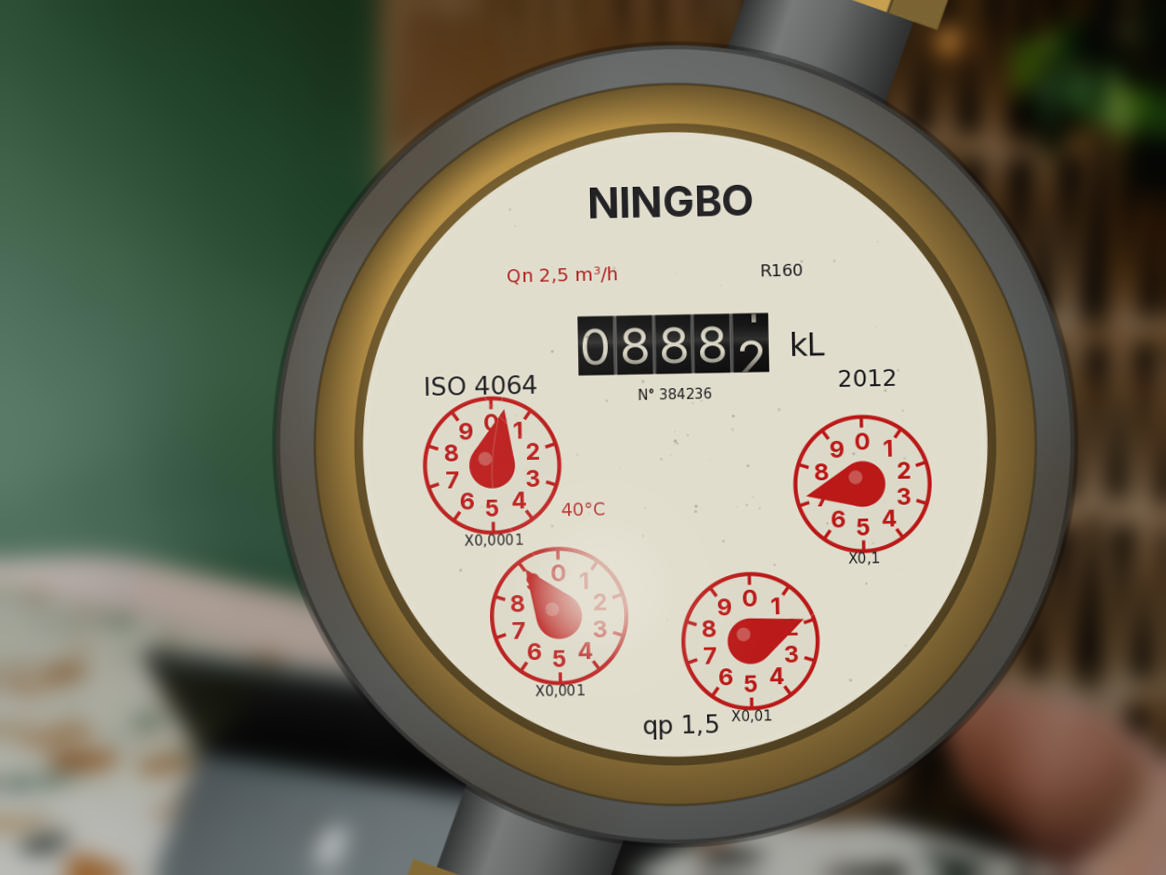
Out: kL 8881.7190
